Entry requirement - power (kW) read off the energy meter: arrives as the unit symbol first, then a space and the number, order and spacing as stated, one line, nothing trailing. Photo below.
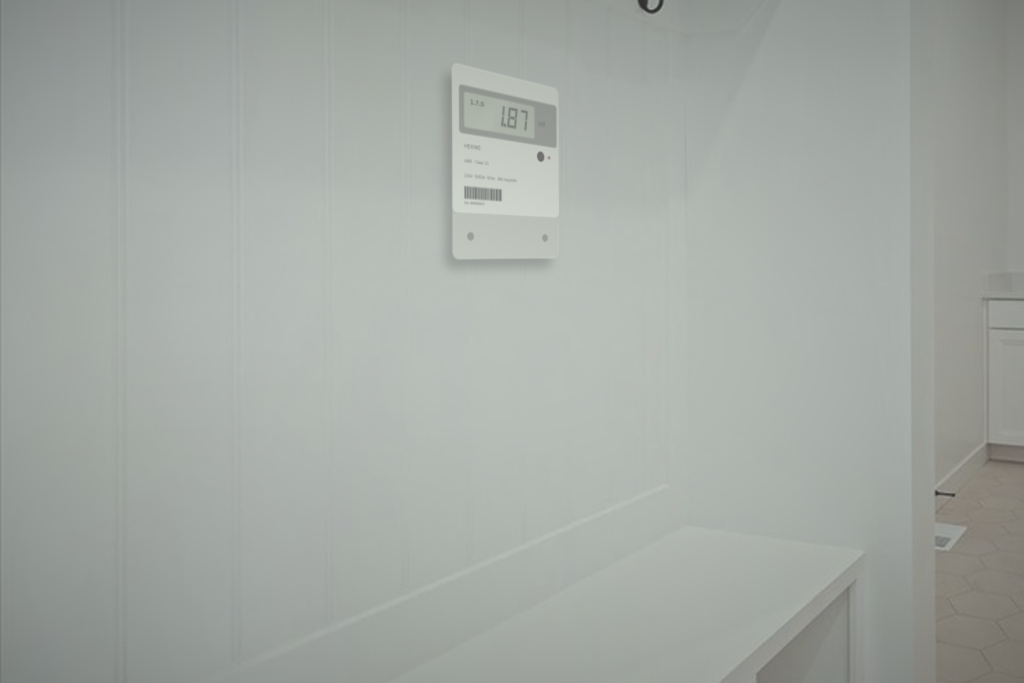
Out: kW 1.87
